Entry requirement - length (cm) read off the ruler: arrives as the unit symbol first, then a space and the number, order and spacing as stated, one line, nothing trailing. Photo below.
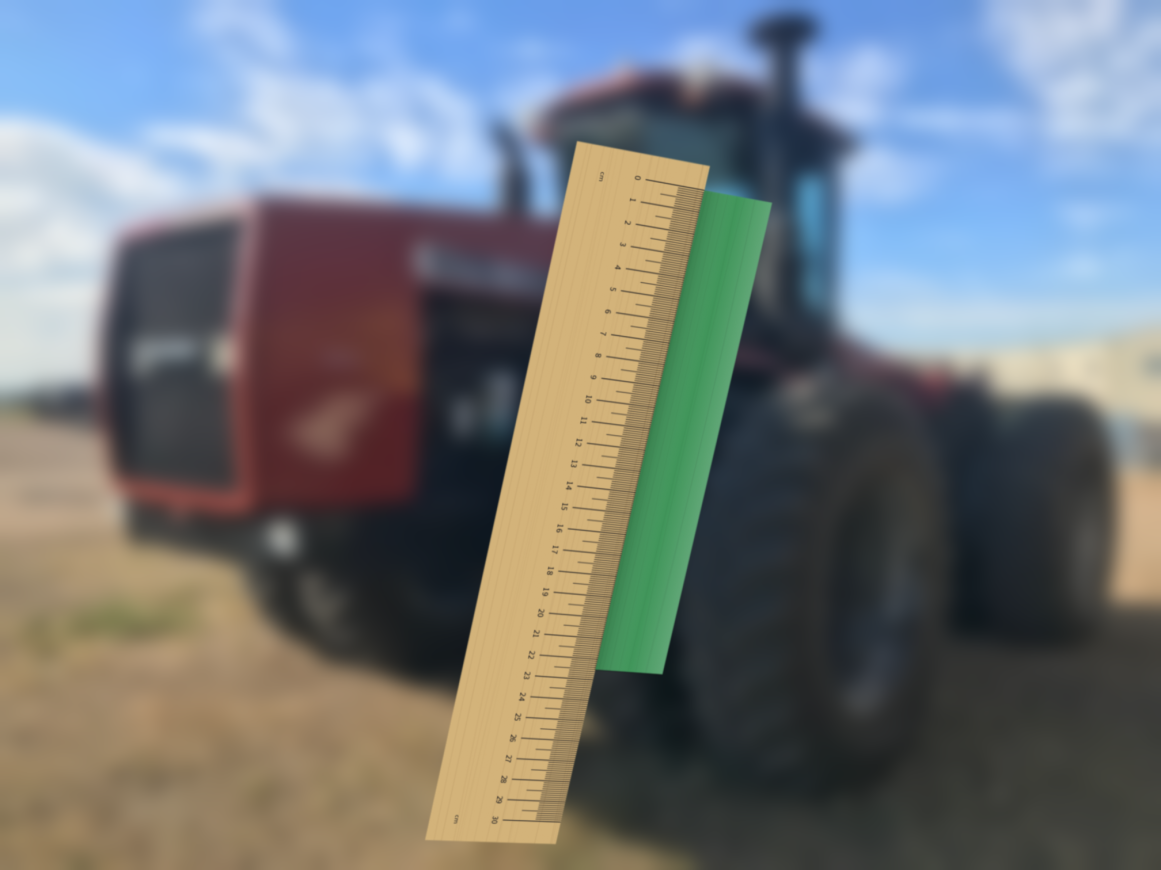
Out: cm 22.5
